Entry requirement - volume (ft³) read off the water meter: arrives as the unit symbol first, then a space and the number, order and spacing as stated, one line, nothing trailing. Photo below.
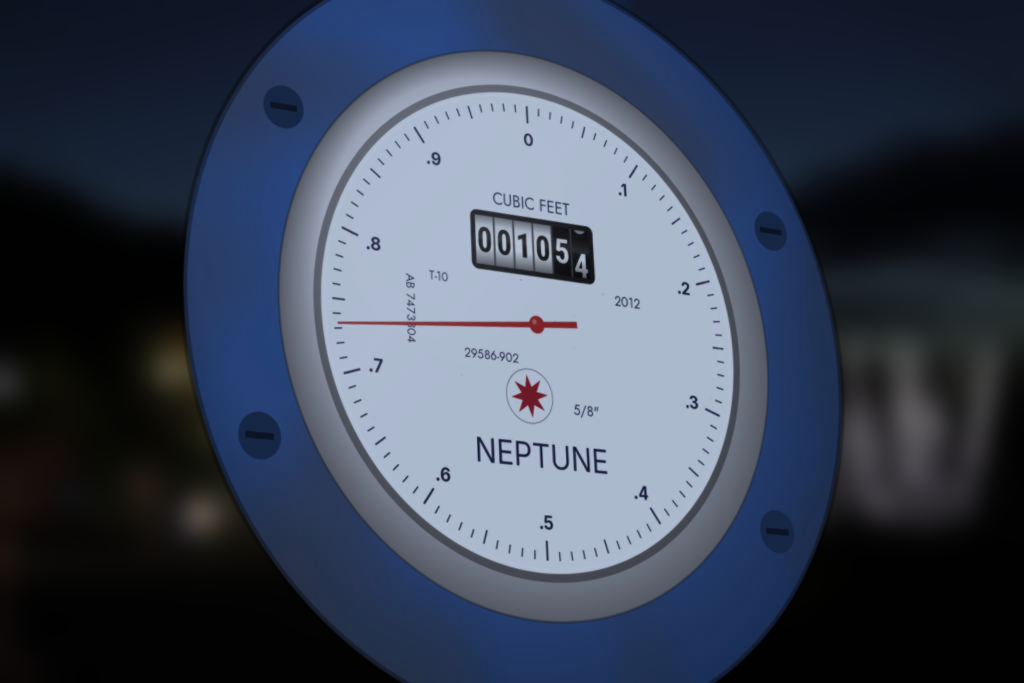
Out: ft³ 1053.73
